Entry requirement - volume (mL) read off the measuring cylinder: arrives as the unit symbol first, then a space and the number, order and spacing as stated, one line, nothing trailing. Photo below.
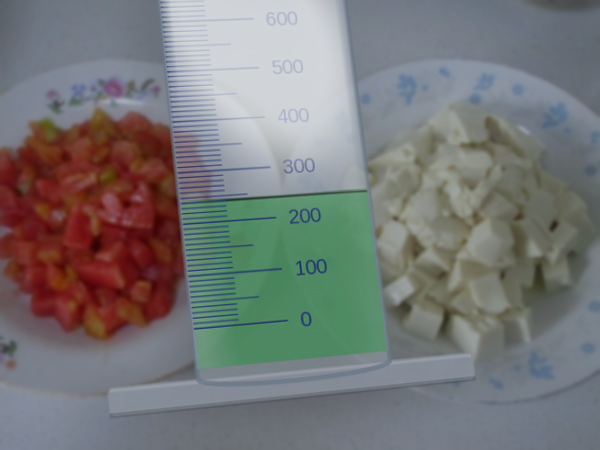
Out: mL 240
